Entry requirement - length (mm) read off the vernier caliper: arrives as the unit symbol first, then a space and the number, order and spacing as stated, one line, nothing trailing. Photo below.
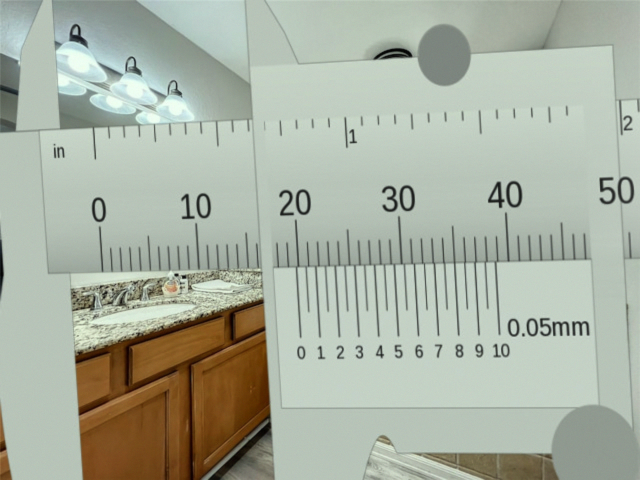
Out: mm 19.8
